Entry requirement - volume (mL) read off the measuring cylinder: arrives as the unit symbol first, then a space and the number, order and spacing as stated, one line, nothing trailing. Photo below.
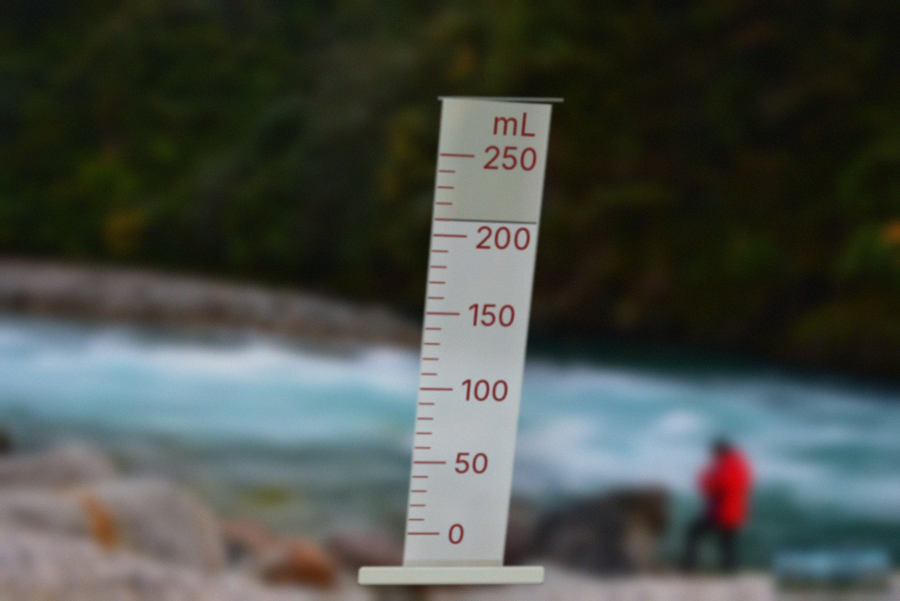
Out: mL 210
